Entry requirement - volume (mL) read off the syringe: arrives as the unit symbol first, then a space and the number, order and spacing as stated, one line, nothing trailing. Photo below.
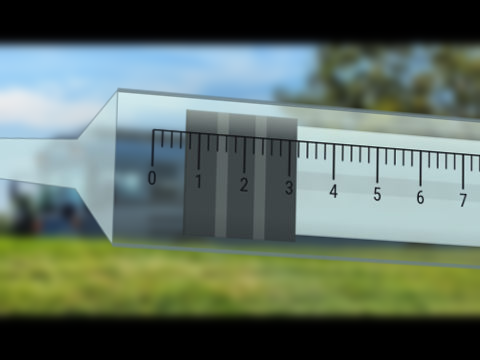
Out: mL 0.7
